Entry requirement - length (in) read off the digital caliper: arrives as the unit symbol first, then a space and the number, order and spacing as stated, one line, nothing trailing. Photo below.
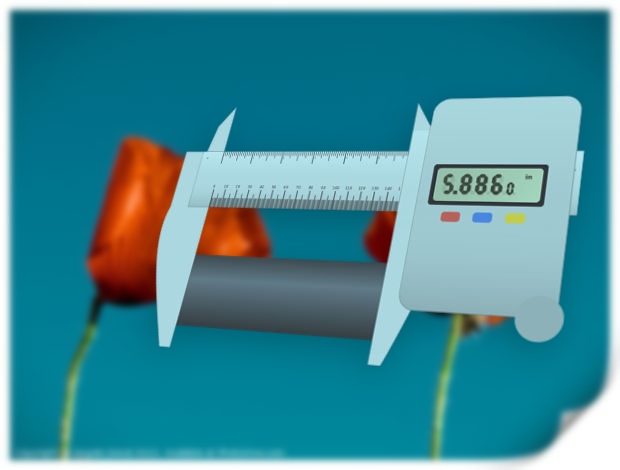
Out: in 5.8860
